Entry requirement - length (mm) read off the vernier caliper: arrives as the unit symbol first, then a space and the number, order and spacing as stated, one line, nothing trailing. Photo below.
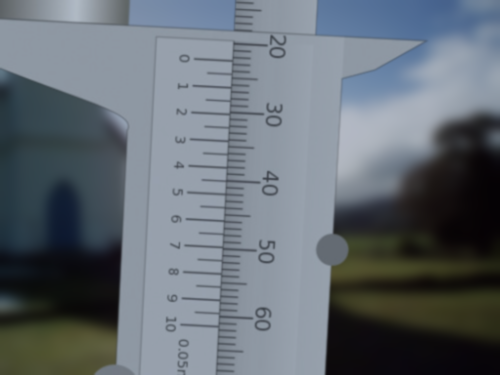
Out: mm 22.5
